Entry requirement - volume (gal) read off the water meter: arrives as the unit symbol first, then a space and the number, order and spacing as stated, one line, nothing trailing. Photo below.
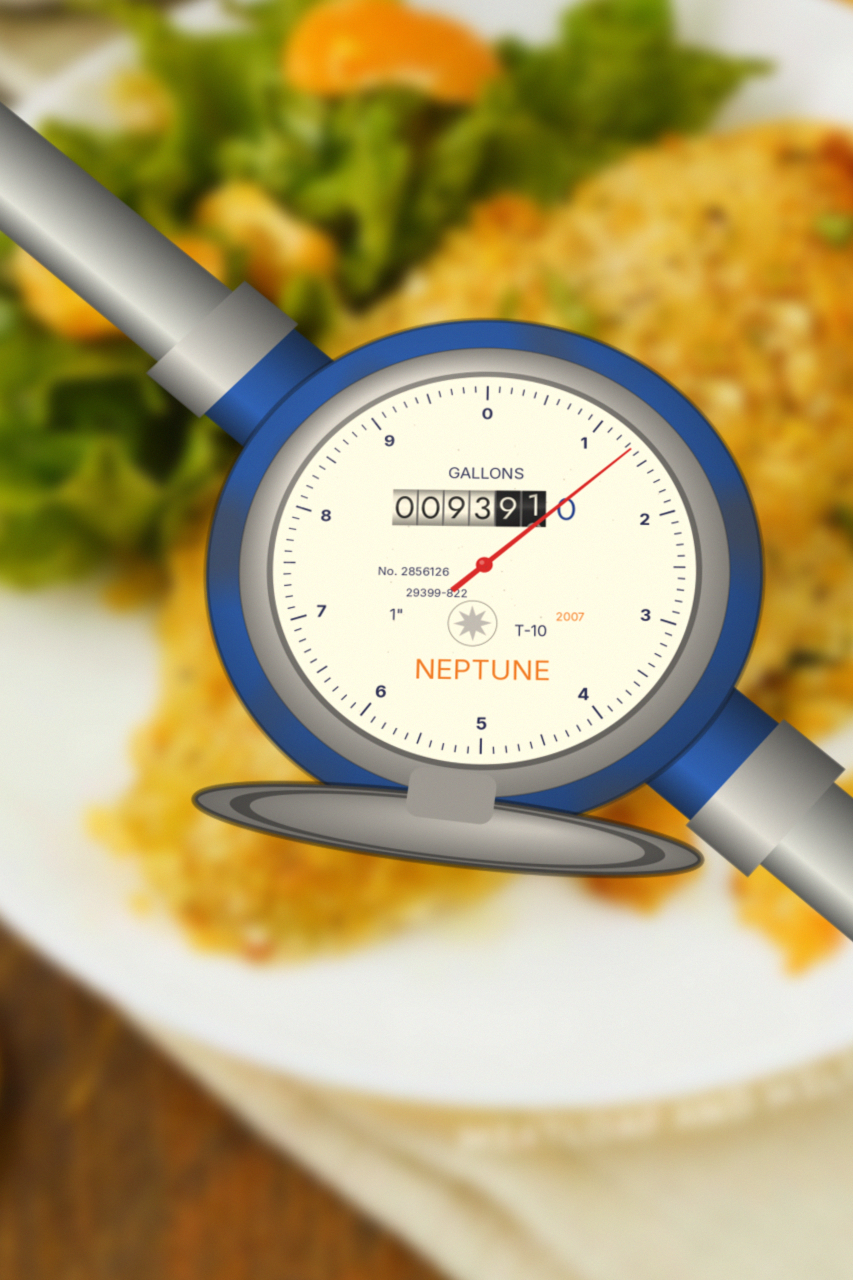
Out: gal 93911.3
